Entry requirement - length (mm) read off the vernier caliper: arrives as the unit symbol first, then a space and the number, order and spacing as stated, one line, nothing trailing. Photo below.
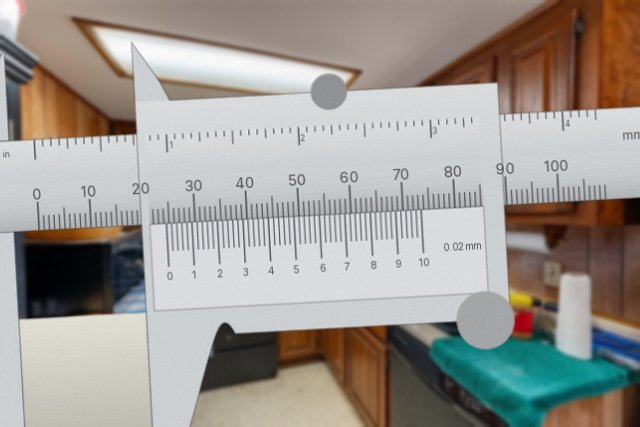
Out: mm 24.5
